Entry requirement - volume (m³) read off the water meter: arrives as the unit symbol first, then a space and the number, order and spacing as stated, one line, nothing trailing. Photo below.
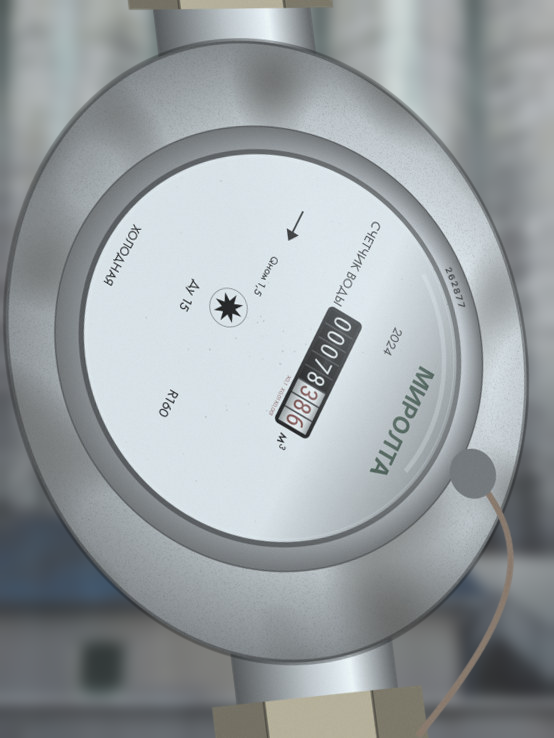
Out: m³ 78.386
